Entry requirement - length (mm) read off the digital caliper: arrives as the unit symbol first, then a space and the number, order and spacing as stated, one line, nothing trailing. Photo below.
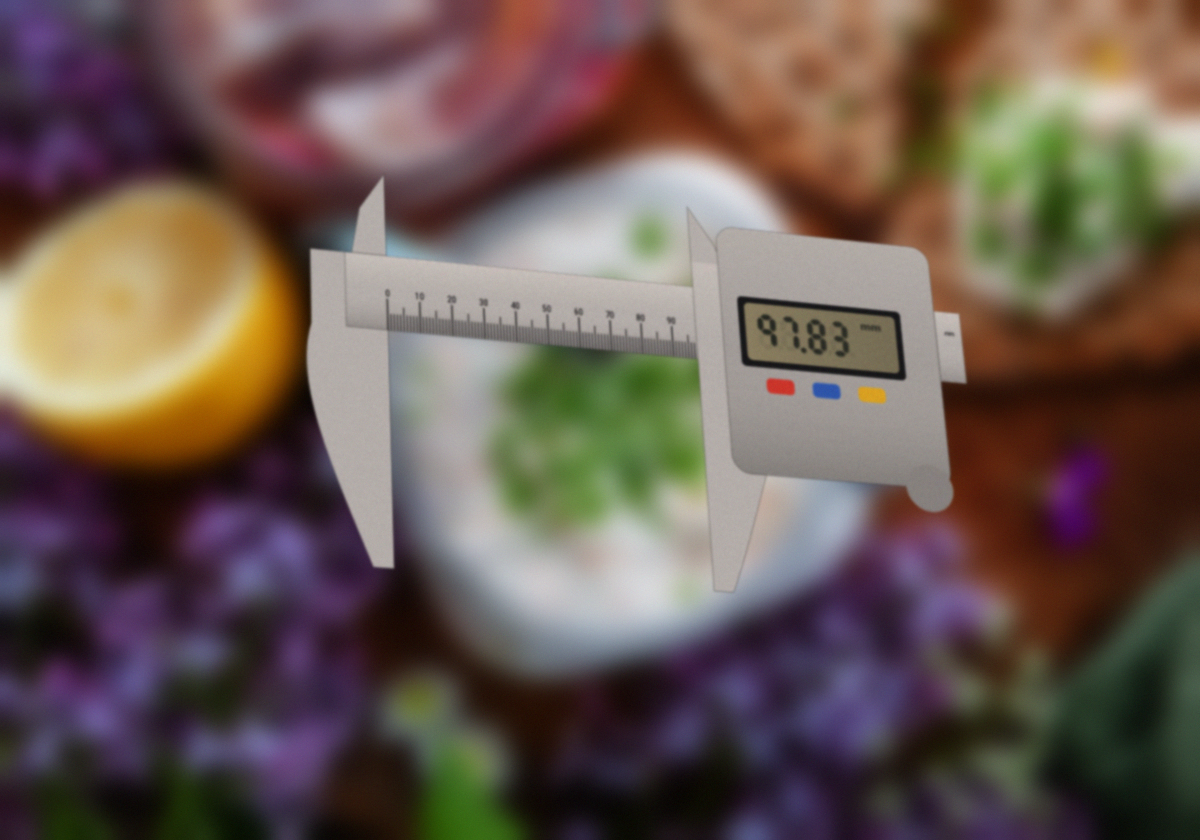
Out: mm 97.83
